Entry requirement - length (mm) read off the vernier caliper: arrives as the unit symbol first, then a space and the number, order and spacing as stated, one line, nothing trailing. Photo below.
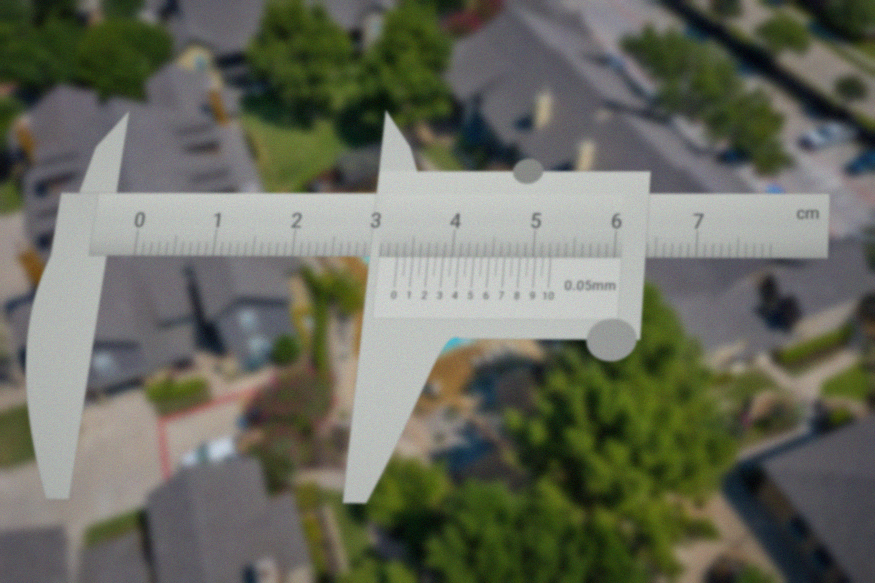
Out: mm 33.2
